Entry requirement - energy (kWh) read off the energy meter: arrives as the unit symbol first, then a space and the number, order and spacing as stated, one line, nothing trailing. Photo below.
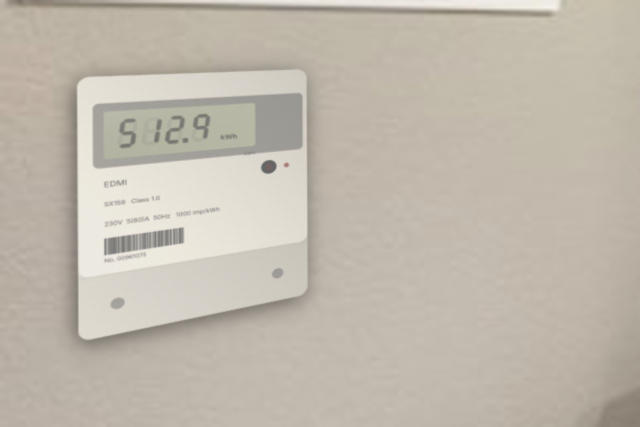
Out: kWh 512.9
